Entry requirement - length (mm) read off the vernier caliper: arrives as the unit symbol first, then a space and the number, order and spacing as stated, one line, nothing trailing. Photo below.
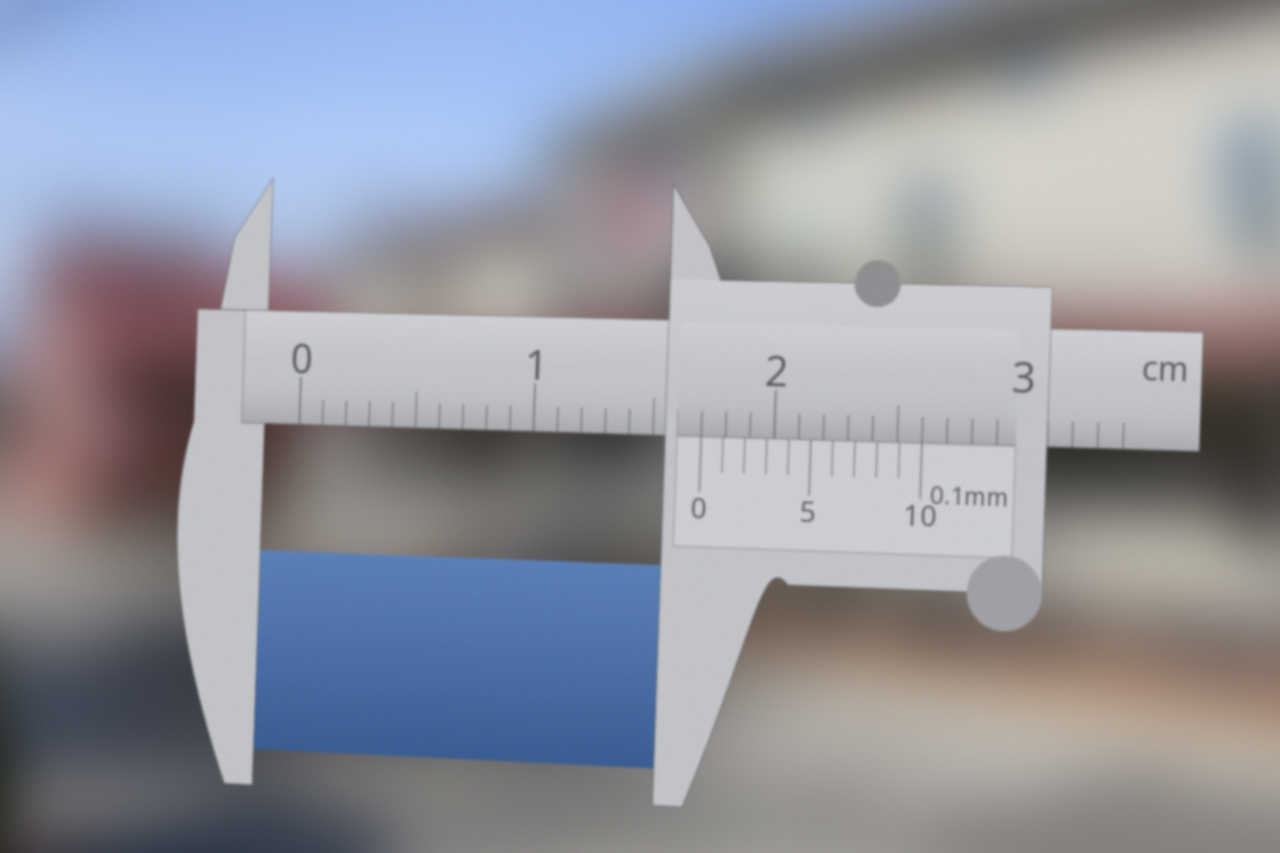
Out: mm 17.0
